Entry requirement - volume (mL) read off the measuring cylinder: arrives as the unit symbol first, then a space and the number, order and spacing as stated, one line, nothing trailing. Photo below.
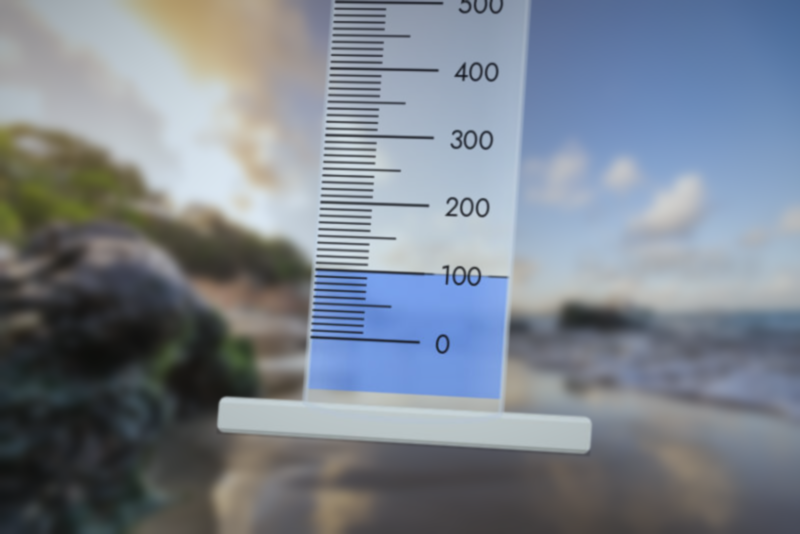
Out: mL 100
